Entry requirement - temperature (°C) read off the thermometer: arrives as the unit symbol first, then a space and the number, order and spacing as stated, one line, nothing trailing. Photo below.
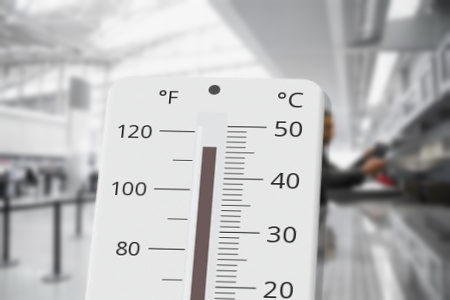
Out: °C 46
